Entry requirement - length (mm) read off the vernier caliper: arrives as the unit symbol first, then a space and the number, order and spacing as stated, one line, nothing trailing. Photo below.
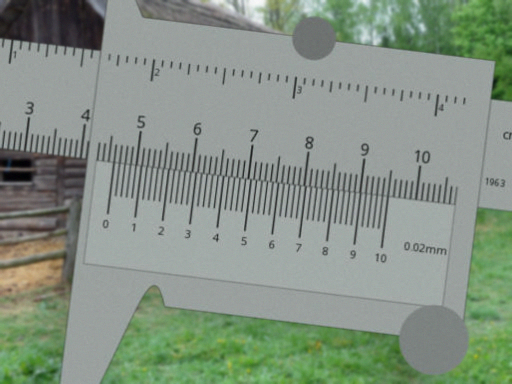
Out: mm 46.0
